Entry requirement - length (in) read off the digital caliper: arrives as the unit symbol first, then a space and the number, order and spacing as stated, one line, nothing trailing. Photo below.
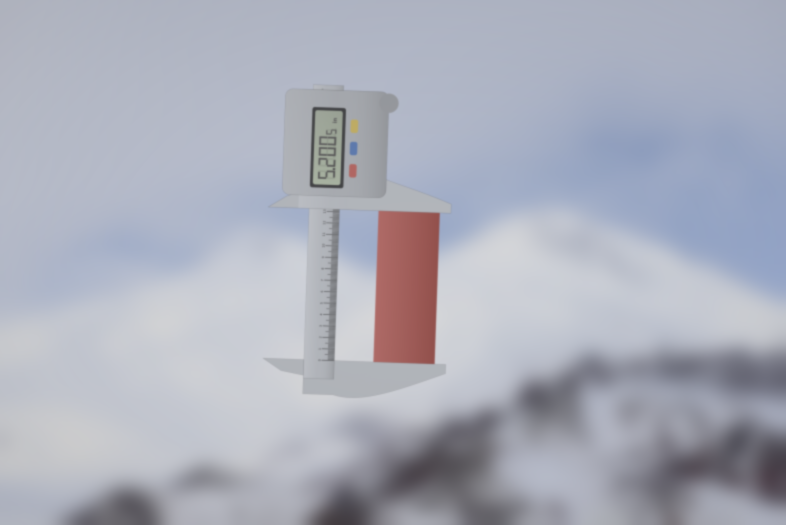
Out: in 5.2005
